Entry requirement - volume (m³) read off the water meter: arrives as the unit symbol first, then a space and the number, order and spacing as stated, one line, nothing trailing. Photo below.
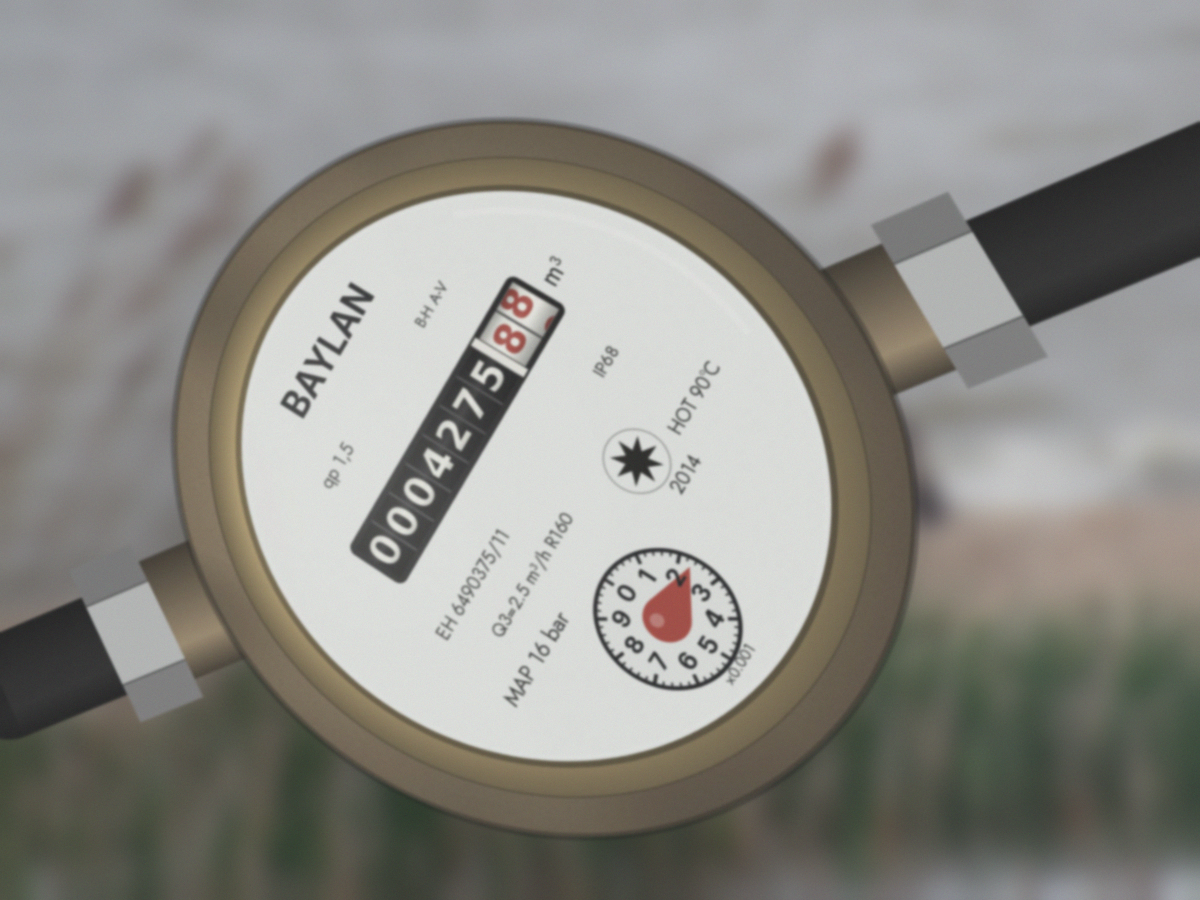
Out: m³ 4275.882
